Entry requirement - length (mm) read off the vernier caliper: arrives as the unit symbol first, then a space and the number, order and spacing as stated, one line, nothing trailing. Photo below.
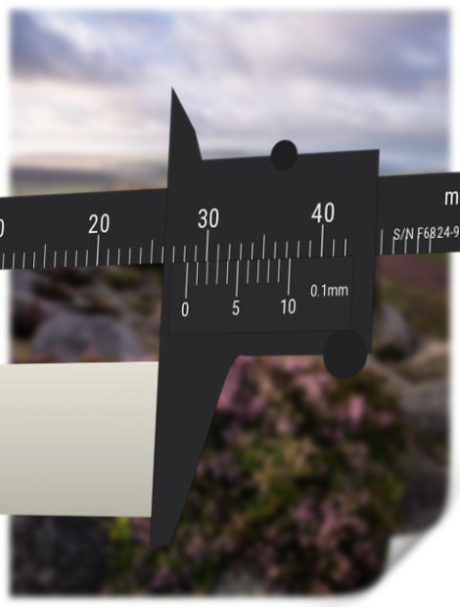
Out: mm 28.3
